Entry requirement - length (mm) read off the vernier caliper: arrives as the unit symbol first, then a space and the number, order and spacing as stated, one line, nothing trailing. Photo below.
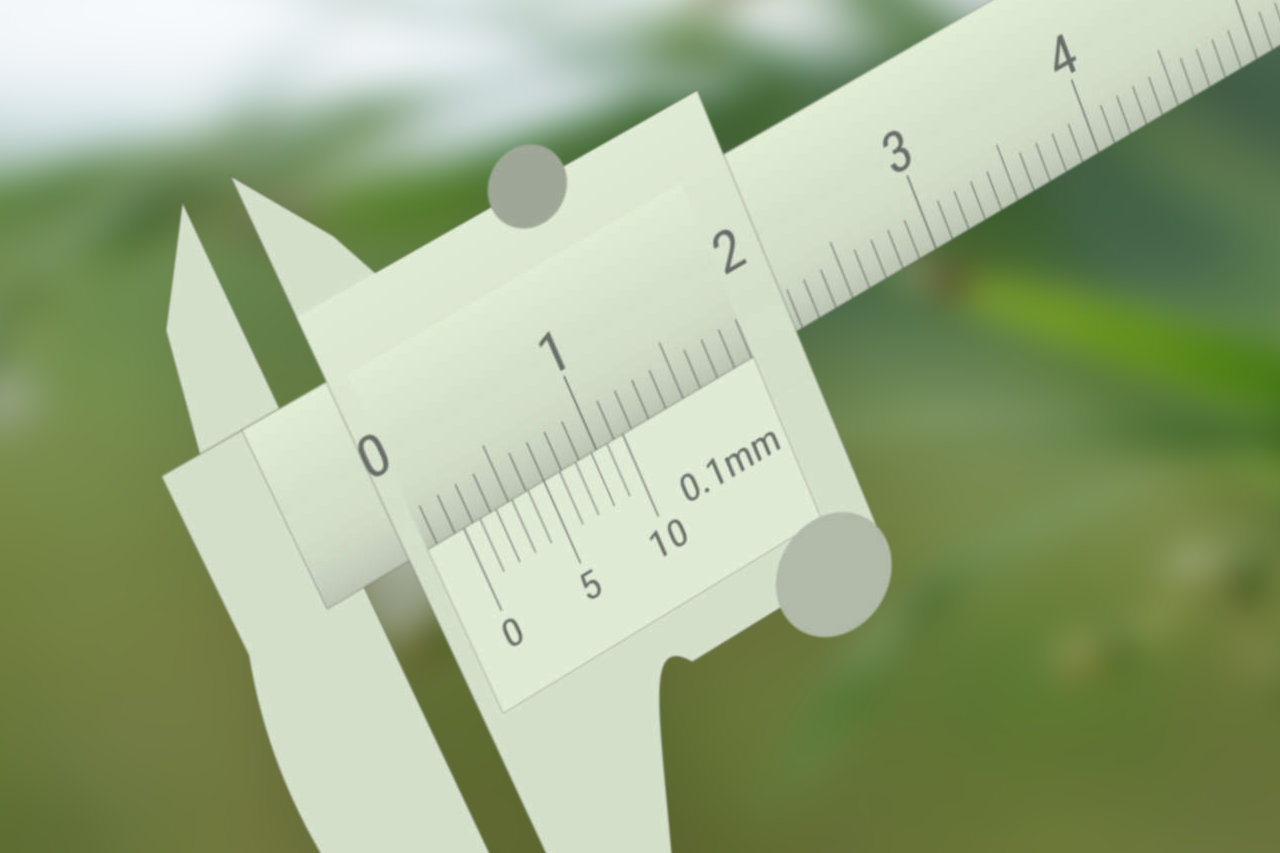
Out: mm 2.5
